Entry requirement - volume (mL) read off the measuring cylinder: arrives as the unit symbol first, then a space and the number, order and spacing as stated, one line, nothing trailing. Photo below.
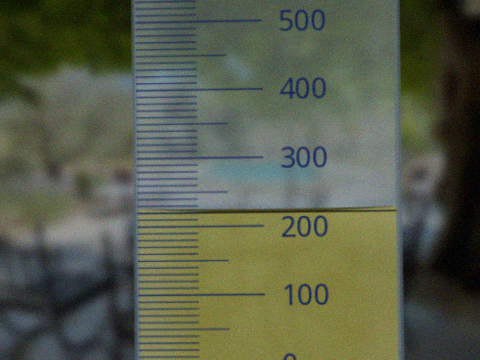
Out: mL 220
